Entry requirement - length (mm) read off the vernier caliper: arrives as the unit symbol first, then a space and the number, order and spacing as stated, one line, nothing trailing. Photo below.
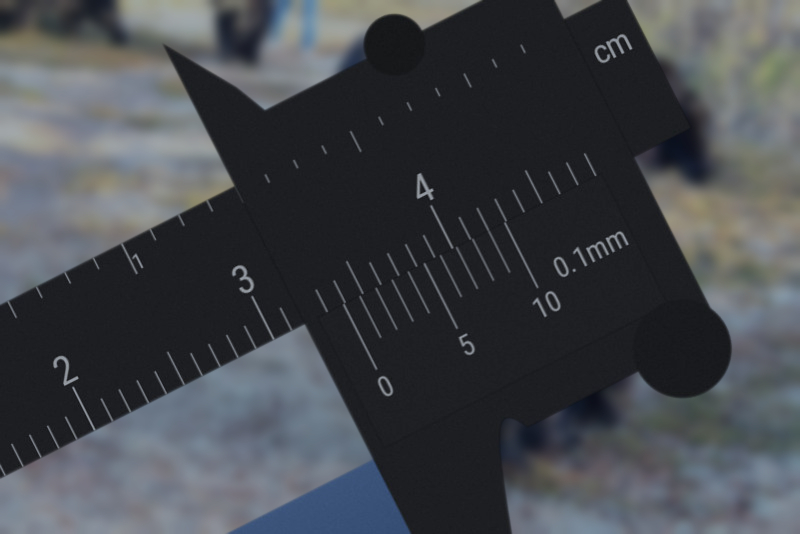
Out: mm 33.9
